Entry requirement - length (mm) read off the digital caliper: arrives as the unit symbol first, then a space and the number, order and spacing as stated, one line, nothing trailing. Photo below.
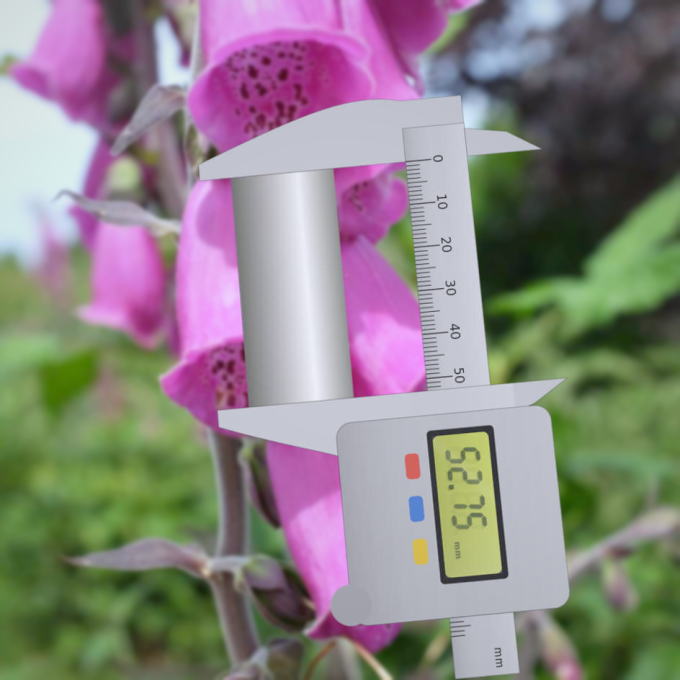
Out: mm 52.75
